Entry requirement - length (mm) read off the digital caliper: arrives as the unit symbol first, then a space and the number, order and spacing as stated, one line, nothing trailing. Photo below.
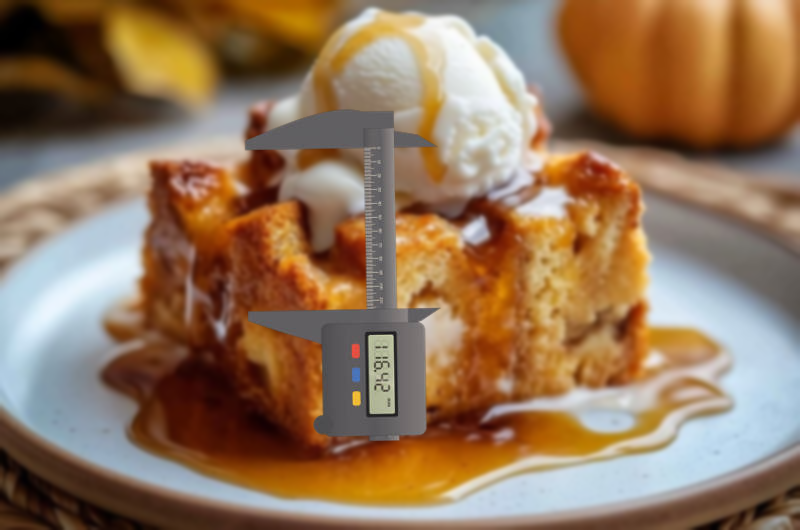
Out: mm 116.42
